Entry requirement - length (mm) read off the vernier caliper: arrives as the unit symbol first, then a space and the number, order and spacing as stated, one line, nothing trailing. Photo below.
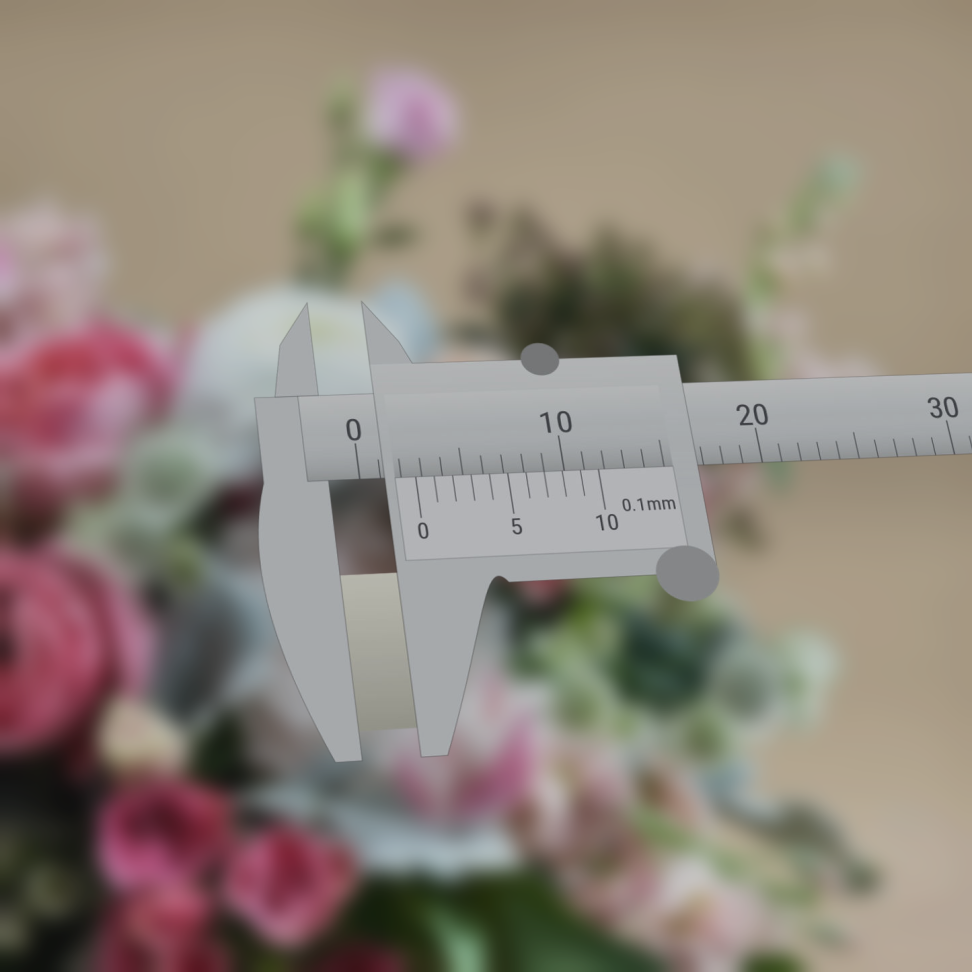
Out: mm 2.7
